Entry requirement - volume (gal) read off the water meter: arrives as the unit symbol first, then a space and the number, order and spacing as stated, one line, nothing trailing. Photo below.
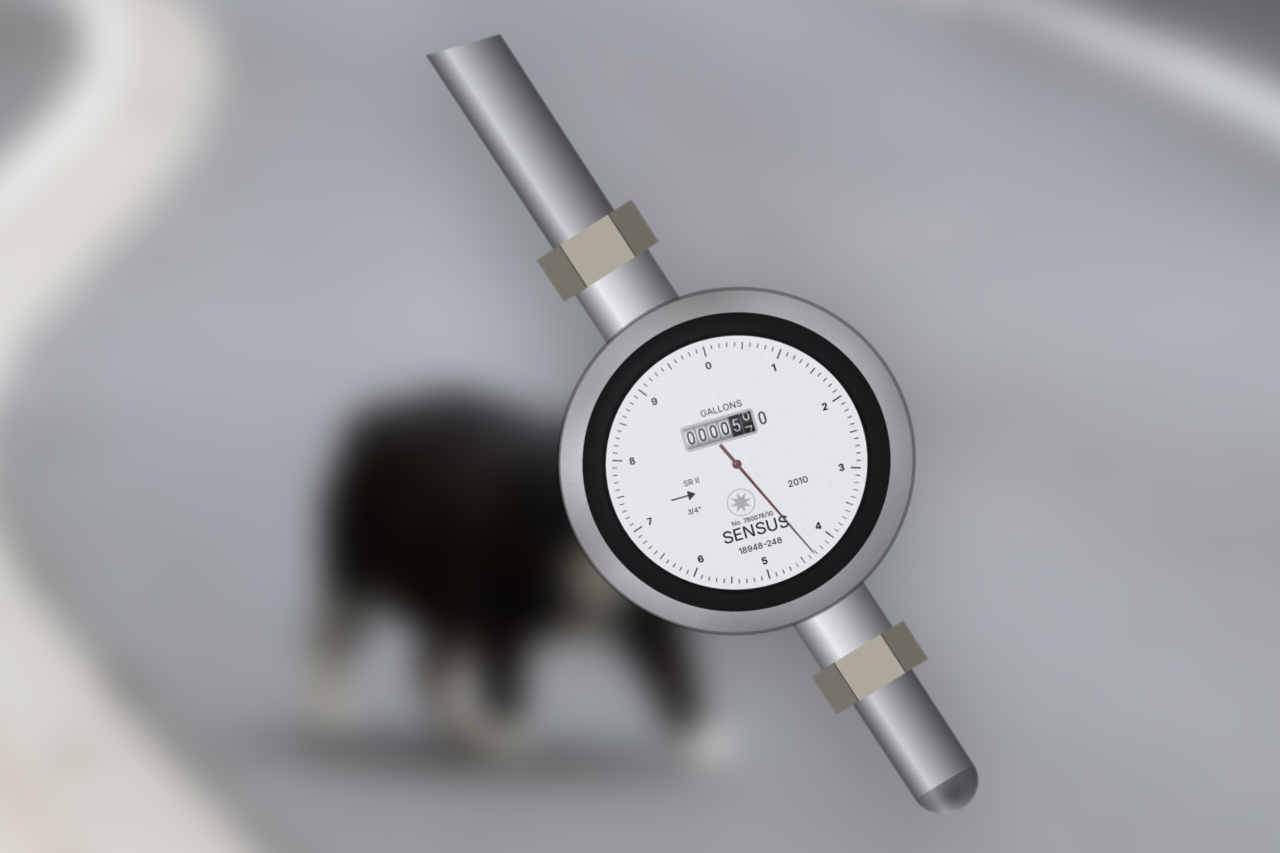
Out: gal 564.3
